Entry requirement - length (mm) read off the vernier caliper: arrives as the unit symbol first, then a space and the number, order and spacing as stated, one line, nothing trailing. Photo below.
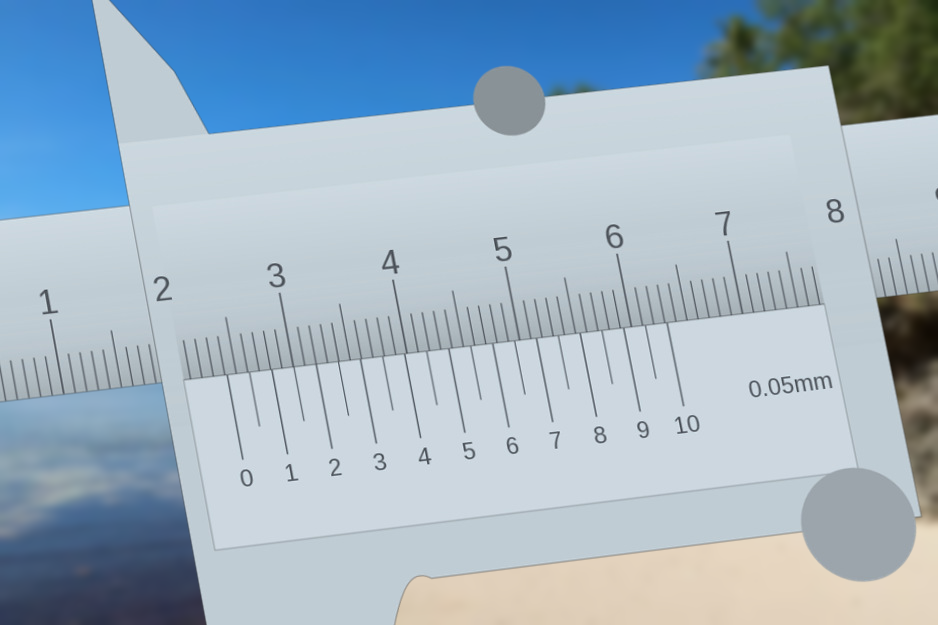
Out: mm 24.2
